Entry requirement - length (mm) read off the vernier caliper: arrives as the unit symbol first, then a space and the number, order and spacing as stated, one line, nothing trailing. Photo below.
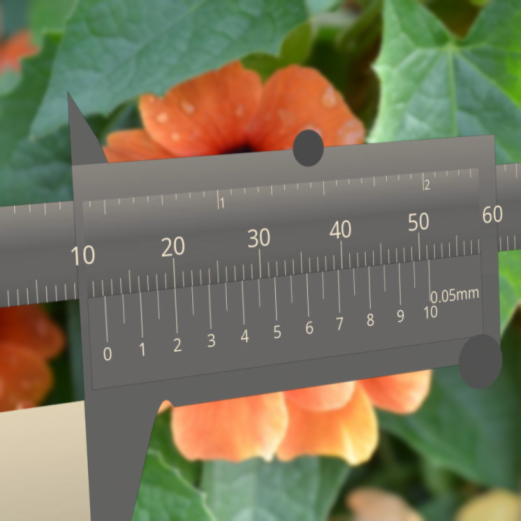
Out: mm 12.2
